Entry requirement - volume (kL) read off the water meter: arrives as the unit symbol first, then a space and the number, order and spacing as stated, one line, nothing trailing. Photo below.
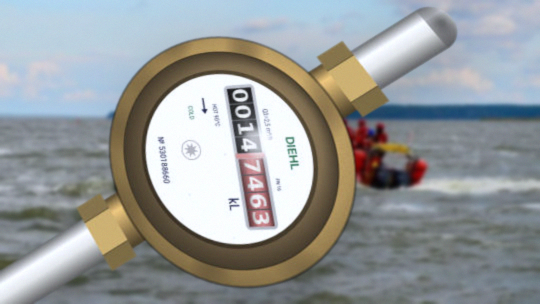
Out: kL 14.7463
